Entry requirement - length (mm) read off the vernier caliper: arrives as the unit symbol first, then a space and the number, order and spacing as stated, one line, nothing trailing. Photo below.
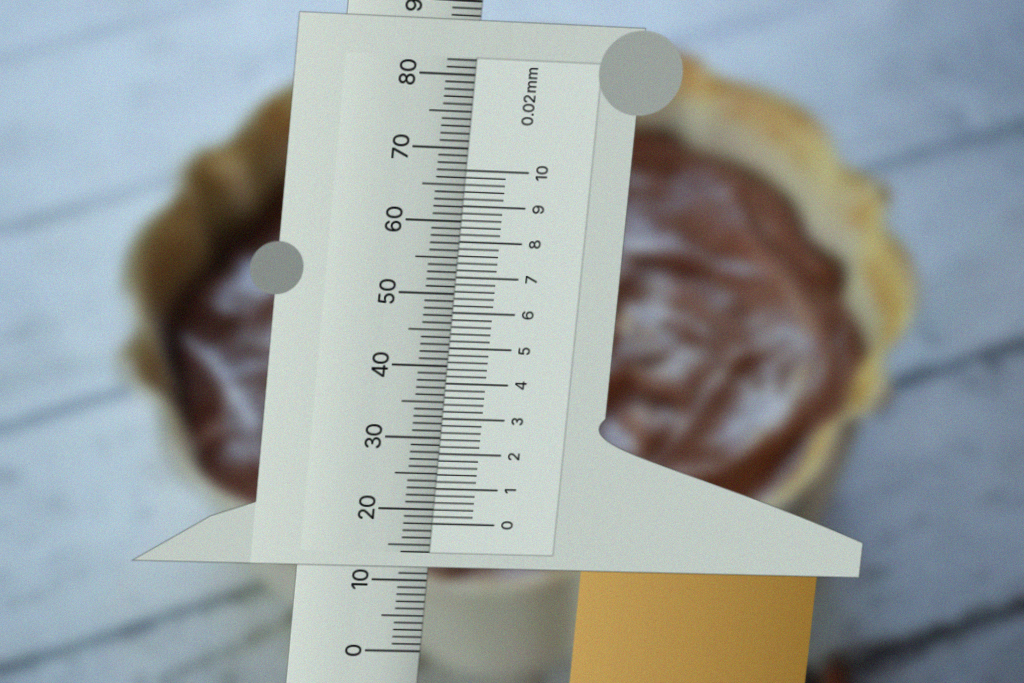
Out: mm 18.0
